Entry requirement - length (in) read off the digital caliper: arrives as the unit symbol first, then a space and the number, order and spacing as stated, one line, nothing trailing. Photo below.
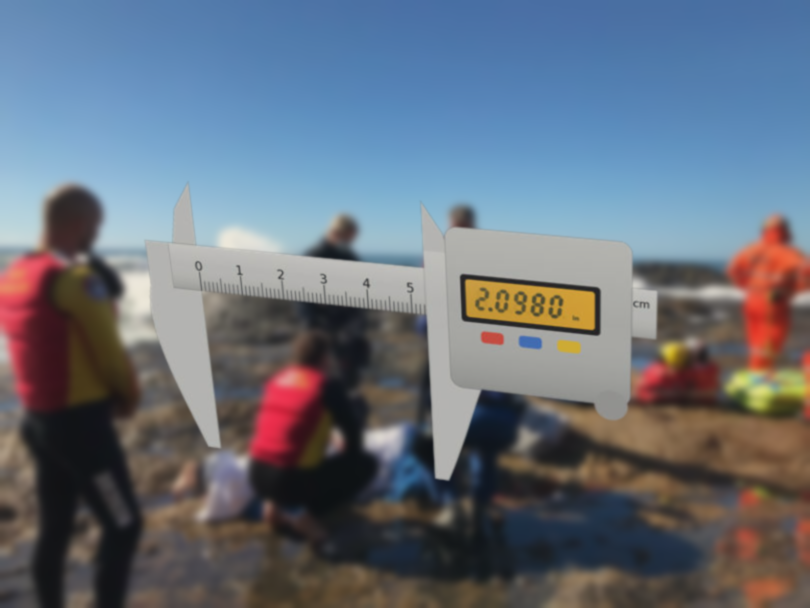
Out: in 2.0980
